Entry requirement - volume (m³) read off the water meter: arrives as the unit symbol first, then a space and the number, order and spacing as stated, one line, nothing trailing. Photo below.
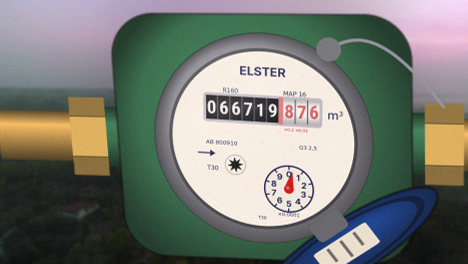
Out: m³ 66719.8760
